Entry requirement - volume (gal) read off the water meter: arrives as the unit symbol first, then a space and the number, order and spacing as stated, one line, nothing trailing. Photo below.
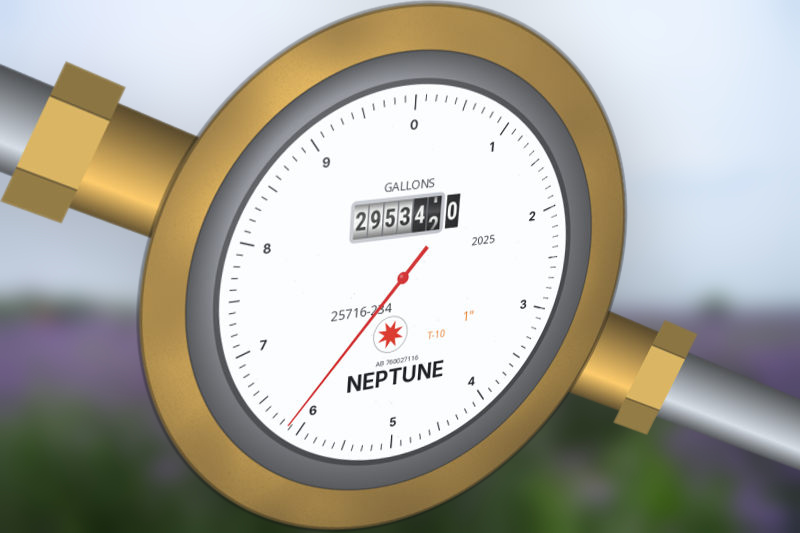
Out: gal 2953416.1
